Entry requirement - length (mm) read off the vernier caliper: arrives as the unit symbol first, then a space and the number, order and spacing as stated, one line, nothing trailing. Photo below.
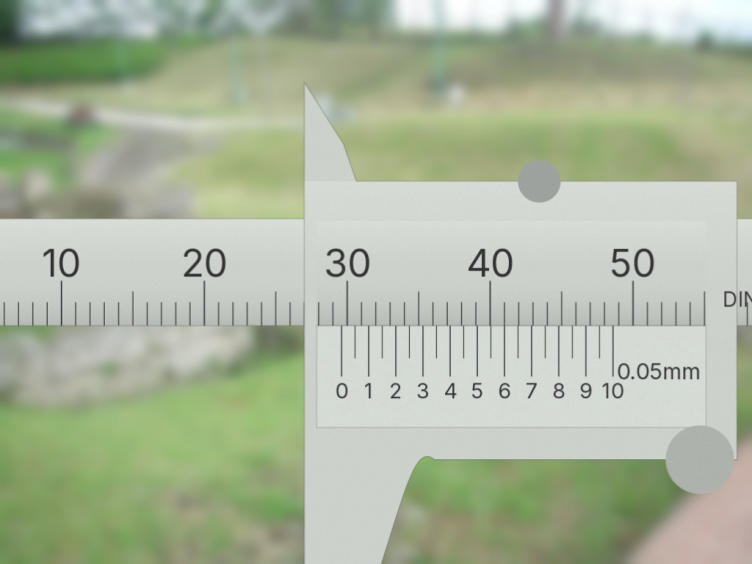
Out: mm 29.6
